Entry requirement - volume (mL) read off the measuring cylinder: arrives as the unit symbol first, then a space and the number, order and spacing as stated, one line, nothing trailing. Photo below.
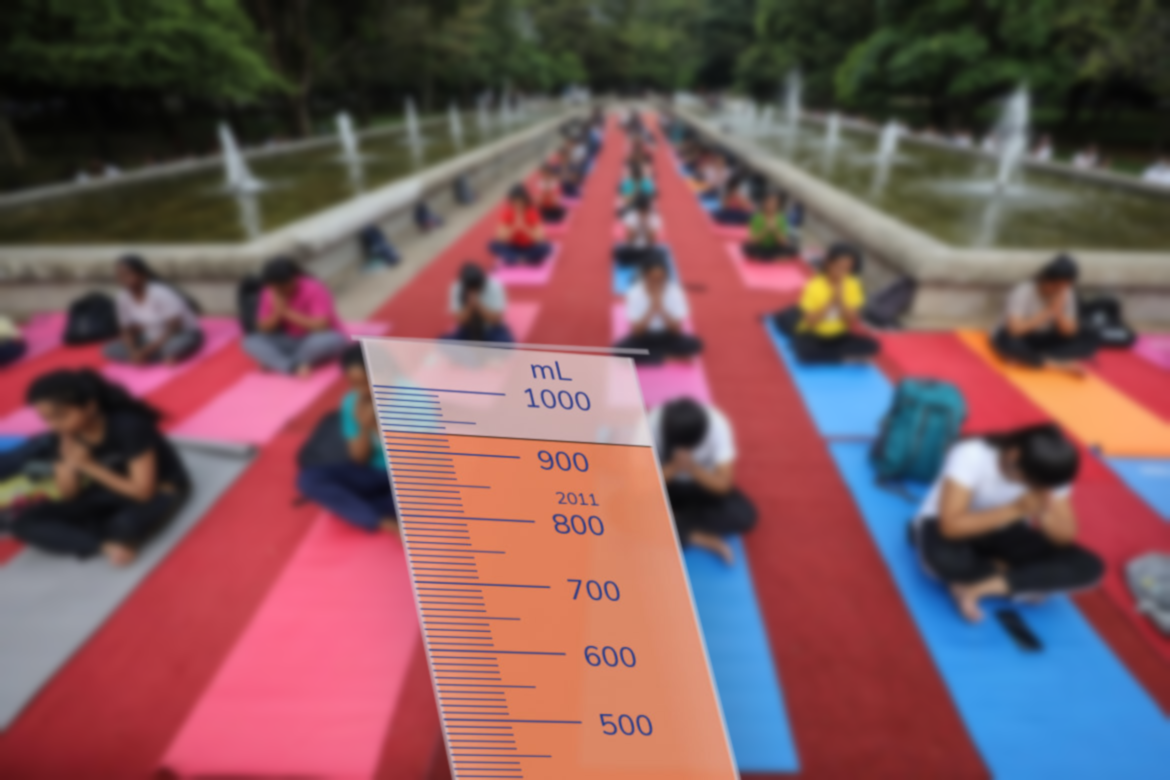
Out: mL 930
